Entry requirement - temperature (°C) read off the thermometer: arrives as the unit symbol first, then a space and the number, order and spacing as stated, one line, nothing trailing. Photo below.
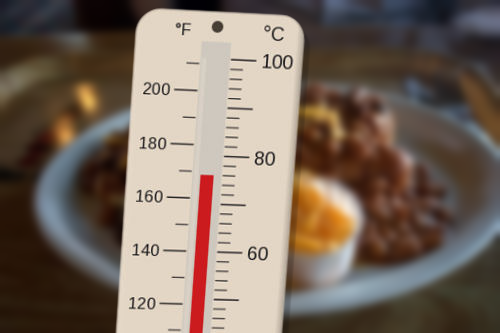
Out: °C 76
